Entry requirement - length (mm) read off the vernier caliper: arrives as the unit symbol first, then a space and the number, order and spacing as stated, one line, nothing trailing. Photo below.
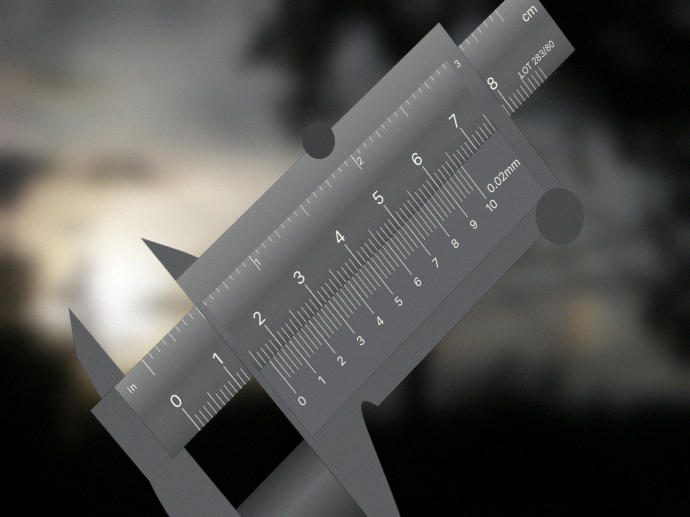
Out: mm 16.8
